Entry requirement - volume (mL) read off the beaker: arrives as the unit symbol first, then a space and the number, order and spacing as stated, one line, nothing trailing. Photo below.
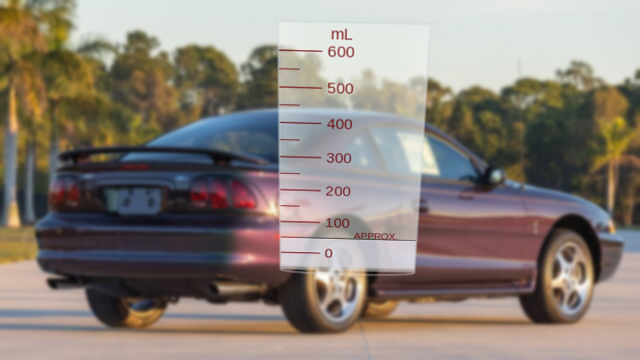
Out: mL 50
